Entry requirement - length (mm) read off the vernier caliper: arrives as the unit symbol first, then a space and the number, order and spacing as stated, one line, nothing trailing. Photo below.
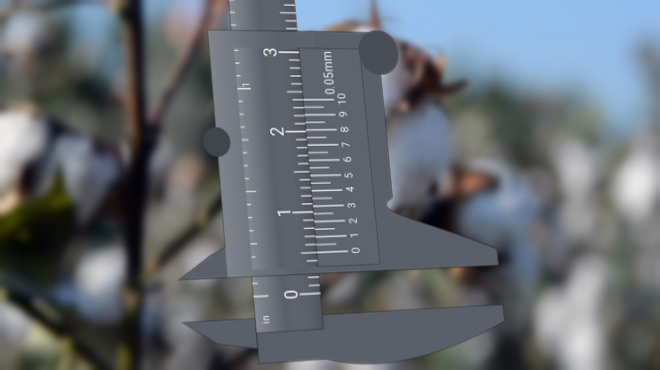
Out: mm 5.0
